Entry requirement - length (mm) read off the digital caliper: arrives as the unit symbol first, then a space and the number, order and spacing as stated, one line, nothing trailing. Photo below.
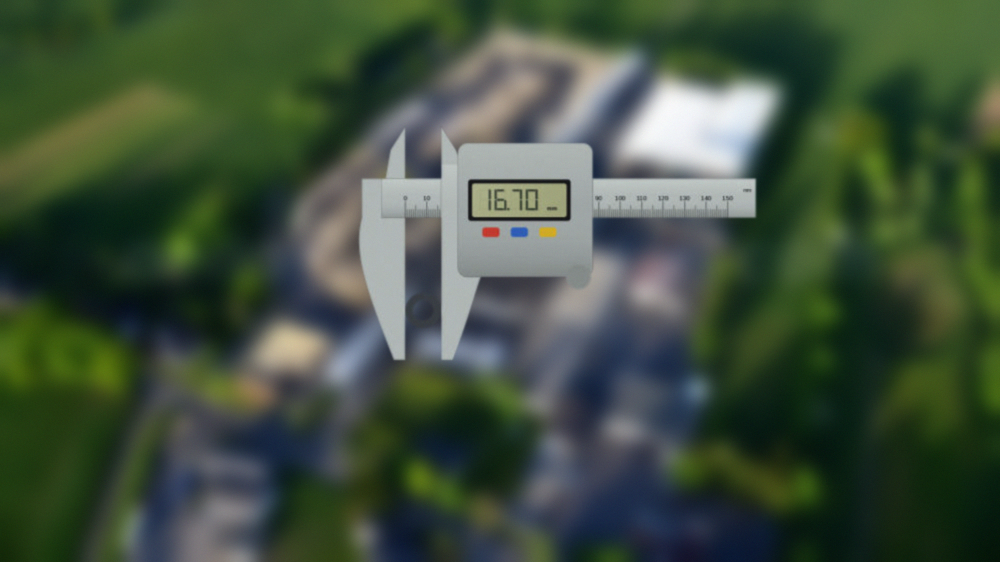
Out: mm 16.70
